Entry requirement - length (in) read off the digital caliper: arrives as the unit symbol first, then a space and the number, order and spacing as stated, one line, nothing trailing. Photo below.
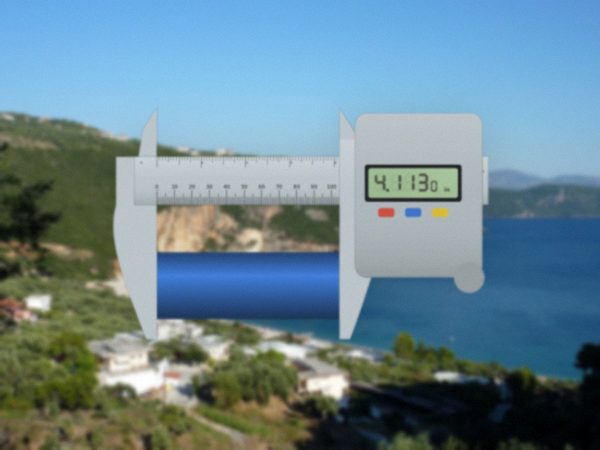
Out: in 4.1130
